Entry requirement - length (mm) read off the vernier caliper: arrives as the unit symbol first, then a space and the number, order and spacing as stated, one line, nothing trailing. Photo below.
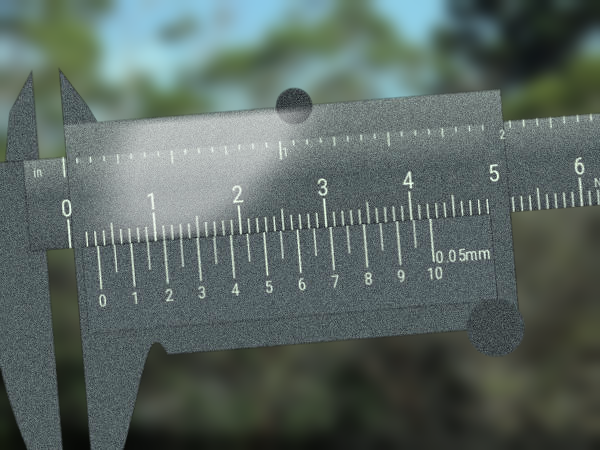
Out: mm 3.2
